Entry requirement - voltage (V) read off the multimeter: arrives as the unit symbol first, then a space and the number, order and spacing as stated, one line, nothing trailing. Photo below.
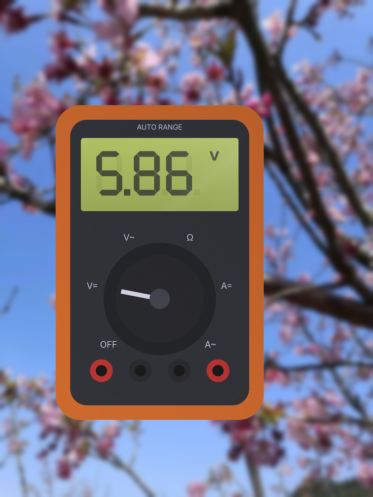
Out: V 5.86
